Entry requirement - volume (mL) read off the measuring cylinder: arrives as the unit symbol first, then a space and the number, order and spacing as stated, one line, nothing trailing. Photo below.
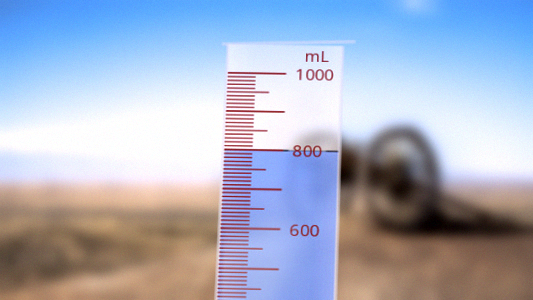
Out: mL 800
